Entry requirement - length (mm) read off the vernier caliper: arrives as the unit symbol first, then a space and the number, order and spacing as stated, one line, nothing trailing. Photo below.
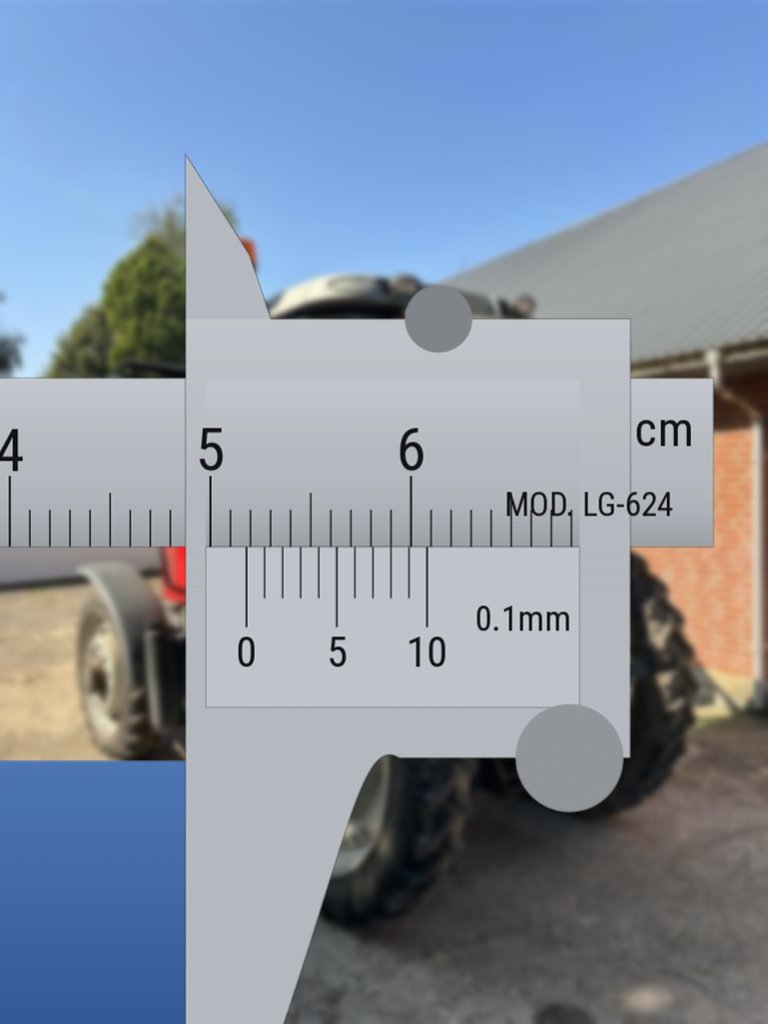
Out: mm 51.8
